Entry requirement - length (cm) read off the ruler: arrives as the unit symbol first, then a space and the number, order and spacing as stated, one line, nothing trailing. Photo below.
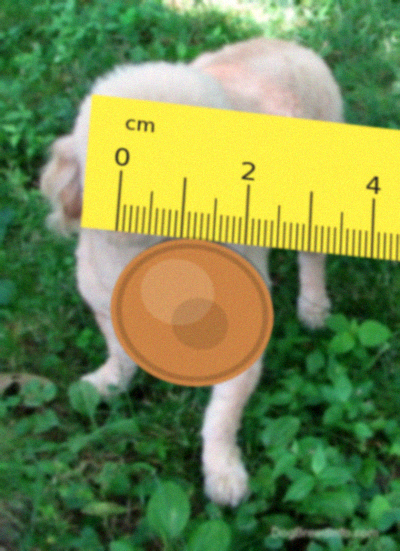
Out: cm 2.5
